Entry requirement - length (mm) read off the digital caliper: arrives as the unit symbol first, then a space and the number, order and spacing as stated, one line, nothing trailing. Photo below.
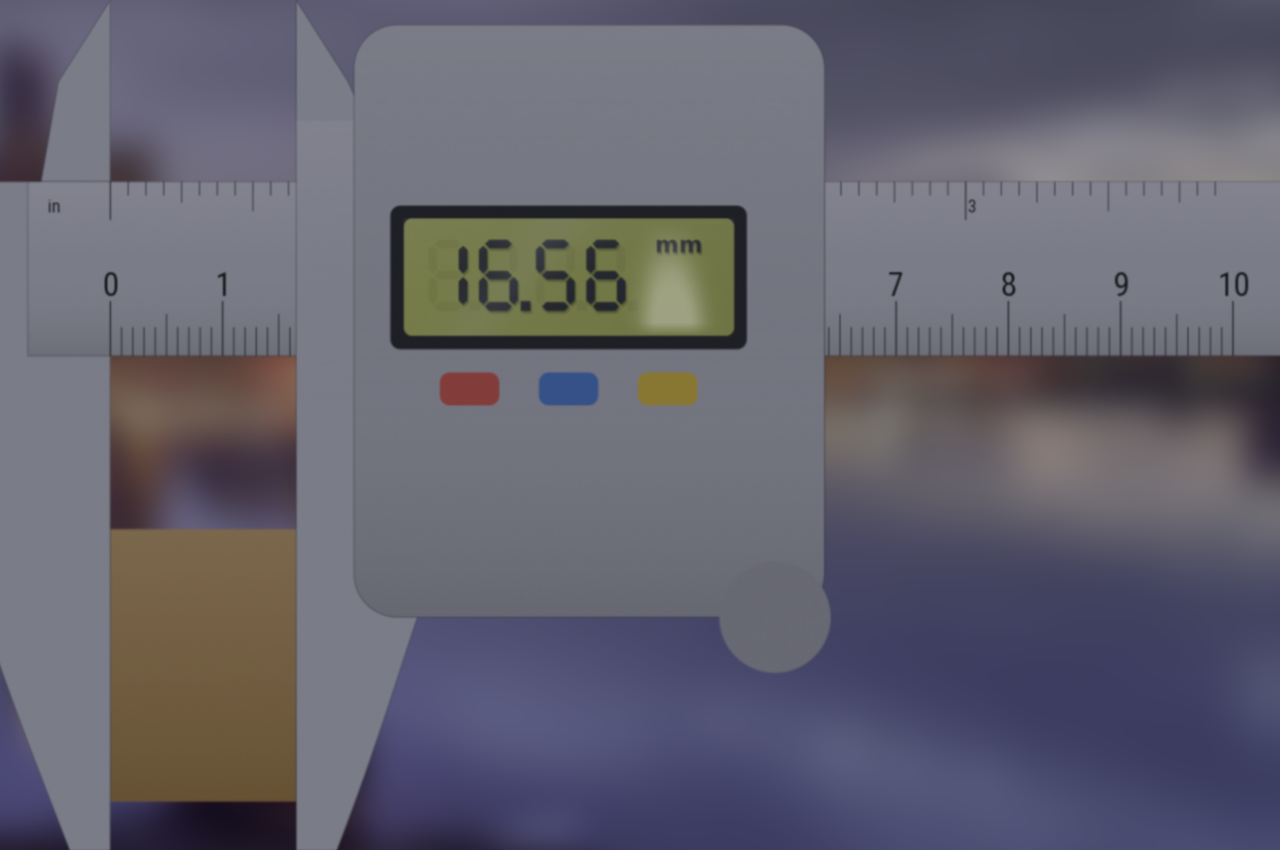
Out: mm 16.56
